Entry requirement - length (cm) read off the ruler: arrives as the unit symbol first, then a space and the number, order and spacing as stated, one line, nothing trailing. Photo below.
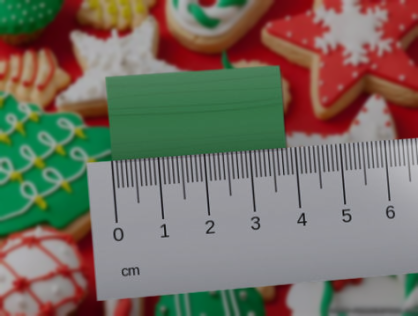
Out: cm 3.8
